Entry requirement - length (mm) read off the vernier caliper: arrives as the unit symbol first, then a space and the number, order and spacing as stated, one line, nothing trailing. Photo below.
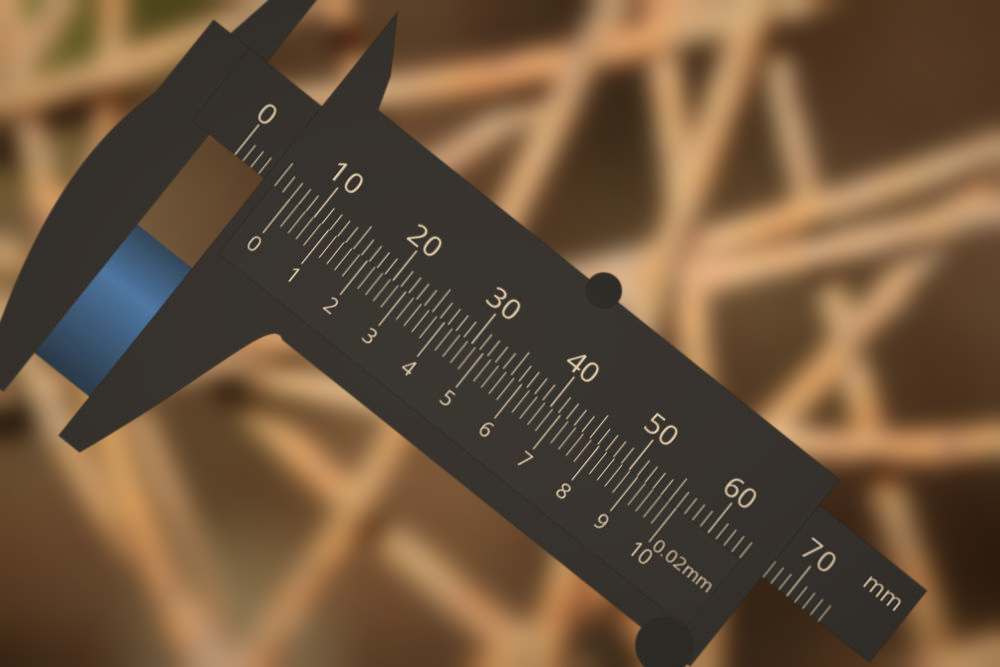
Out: mm 7.0
